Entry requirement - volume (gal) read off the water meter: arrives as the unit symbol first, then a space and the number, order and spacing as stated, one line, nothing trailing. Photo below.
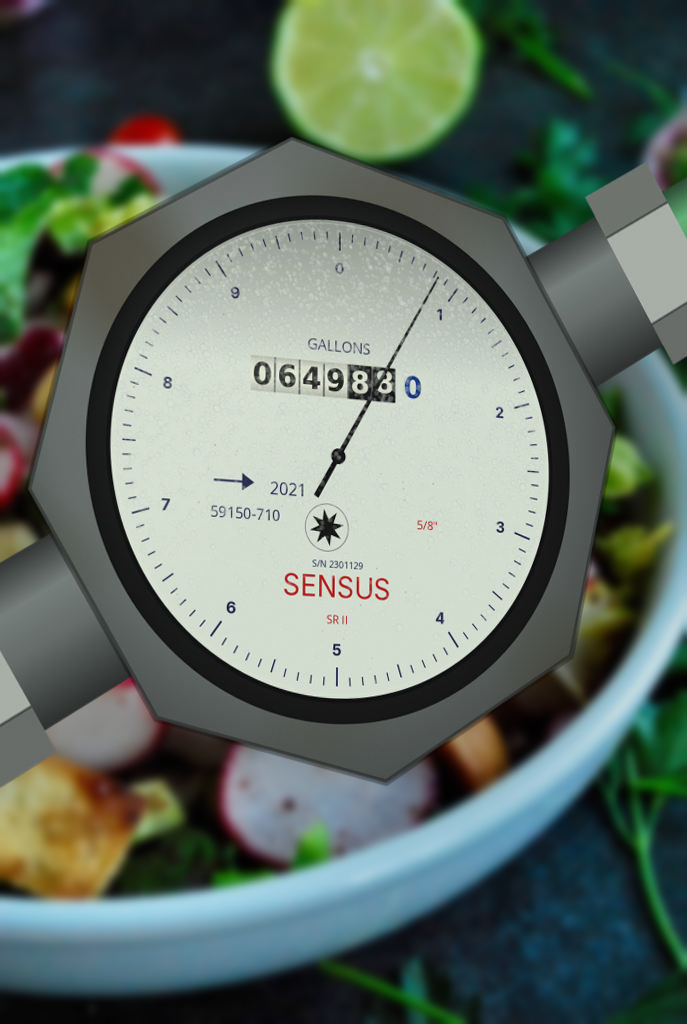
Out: gal 649880.8
